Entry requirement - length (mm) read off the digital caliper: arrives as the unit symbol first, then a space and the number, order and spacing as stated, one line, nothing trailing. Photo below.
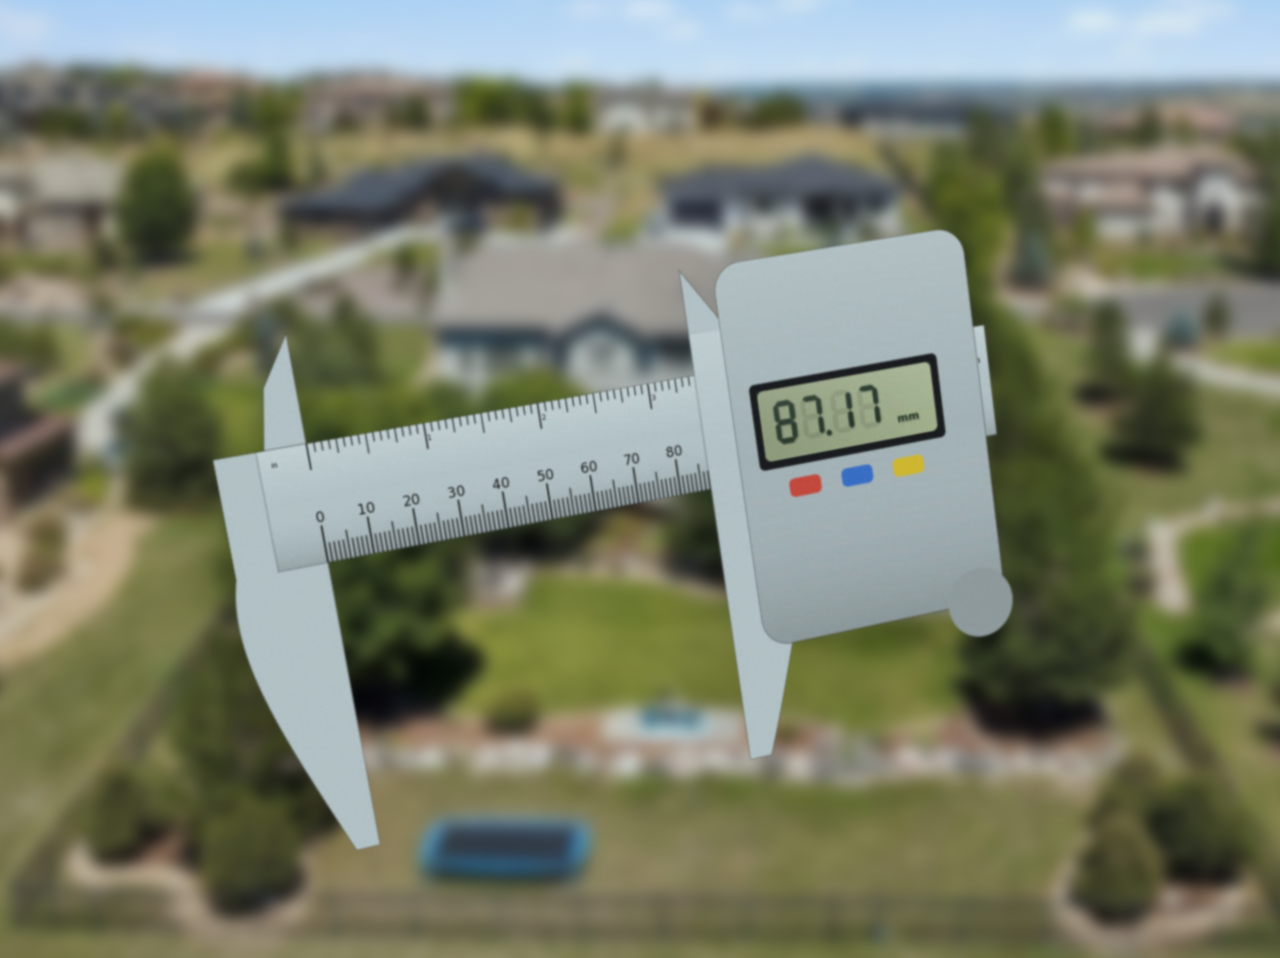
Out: mm 87.17
